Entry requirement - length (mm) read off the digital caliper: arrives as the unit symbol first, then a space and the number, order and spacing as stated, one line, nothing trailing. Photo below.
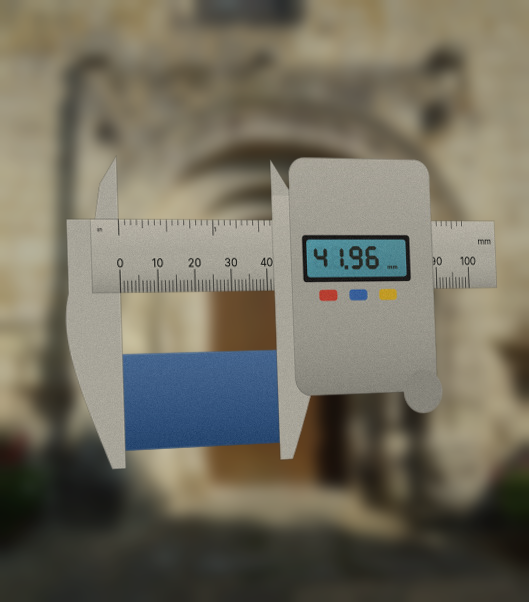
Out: mm 41.96
